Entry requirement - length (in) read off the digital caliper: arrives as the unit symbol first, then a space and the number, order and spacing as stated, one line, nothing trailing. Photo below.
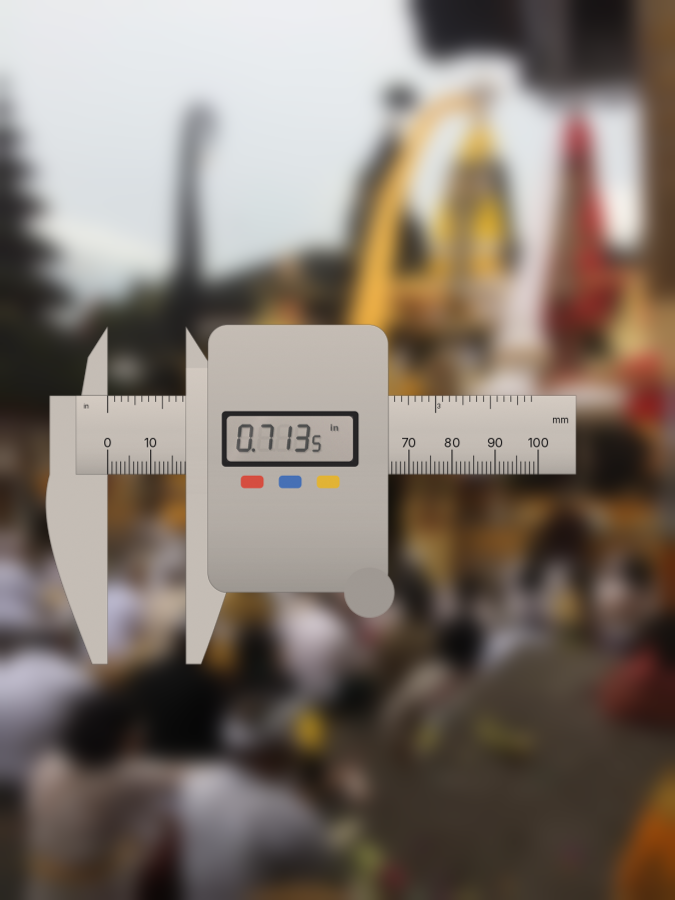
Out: in 0.7135
